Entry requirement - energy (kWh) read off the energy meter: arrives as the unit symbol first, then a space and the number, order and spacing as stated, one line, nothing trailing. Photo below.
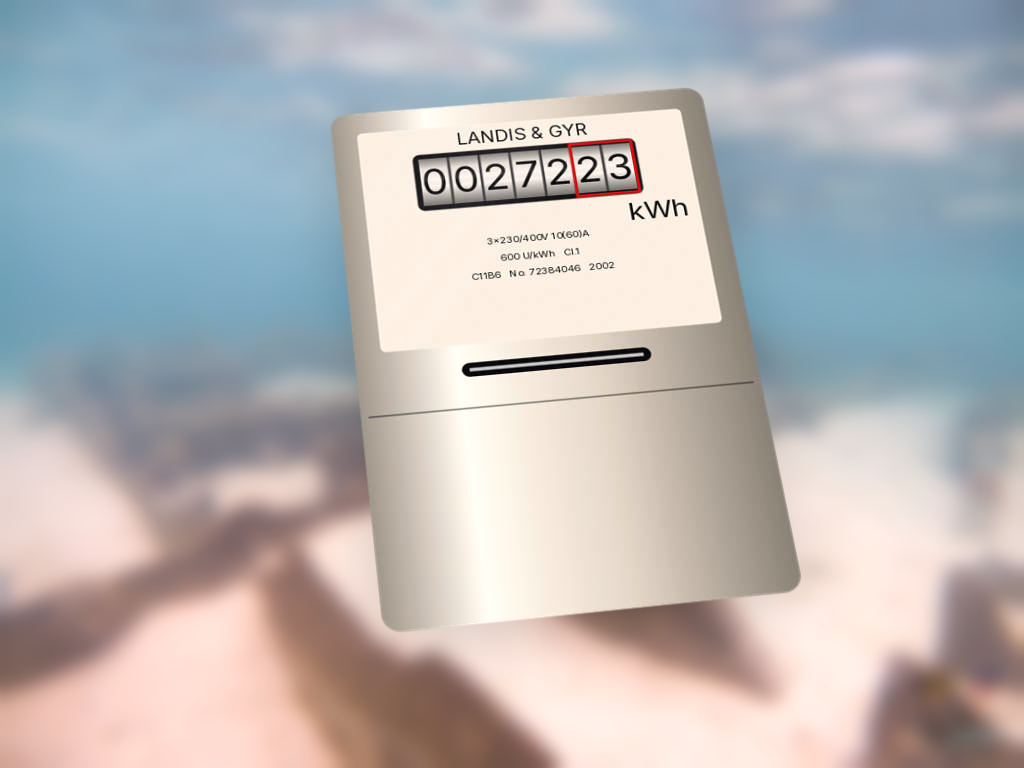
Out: kWh 272.23
